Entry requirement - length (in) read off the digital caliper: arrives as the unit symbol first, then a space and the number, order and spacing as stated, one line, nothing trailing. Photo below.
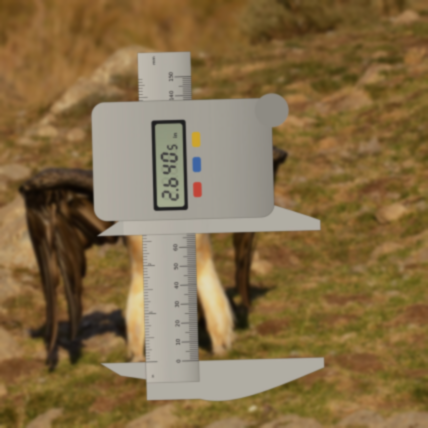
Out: in 2.6405
